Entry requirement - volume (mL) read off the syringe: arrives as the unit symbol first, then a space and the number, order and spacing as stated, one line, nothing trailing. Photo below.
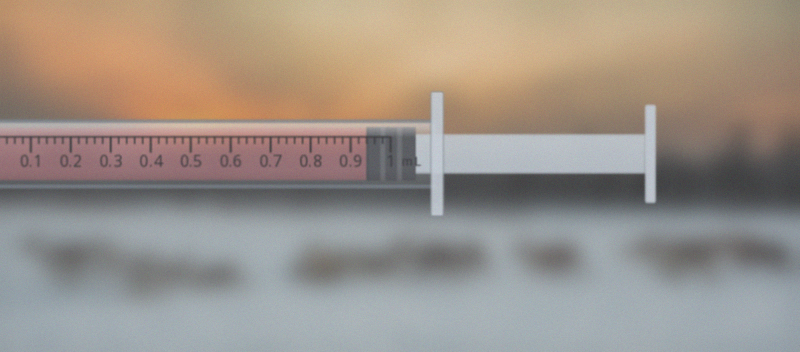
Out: mL 0.94
